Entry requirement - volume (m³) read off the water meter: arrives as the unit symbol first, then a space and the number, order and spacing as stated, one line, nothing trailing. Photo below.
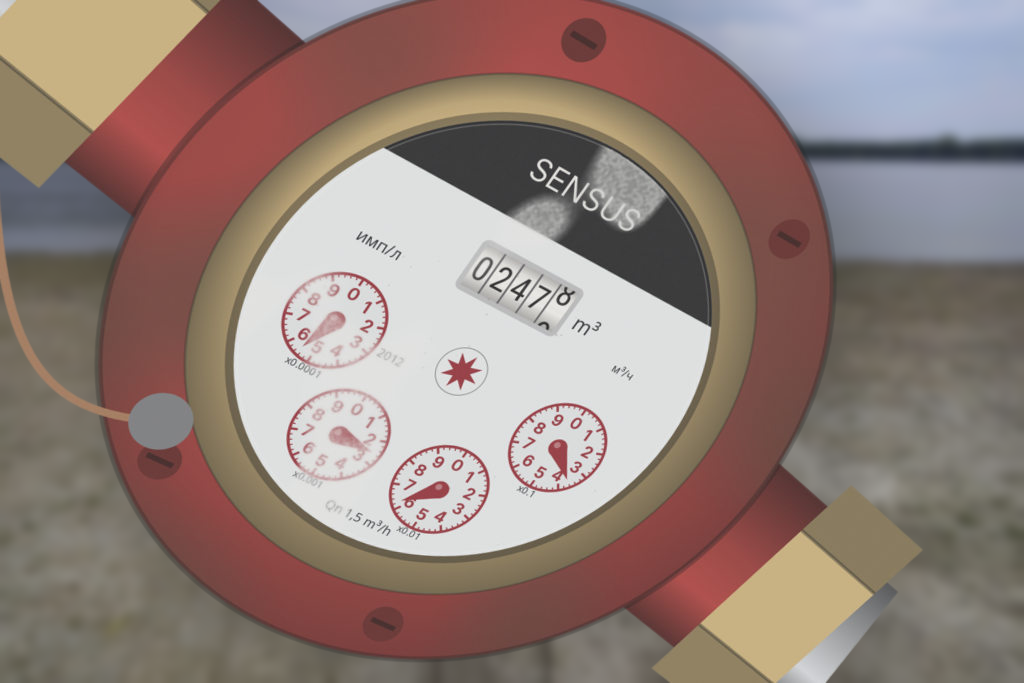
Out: m³ 2478.3625
